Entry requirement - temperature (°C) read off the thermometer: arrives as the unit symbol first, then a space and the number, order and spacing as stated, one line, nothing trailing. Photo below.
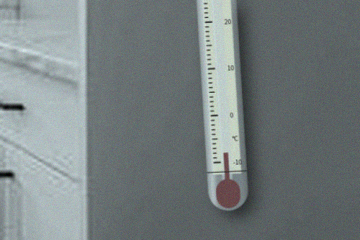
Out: °C -8
